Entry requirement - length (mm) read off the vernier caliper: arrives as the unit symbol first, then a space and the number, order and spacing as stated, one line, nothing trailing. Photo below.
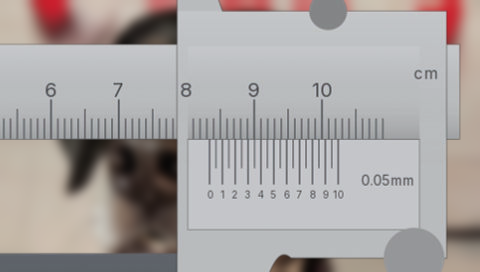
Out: mm 83.4
